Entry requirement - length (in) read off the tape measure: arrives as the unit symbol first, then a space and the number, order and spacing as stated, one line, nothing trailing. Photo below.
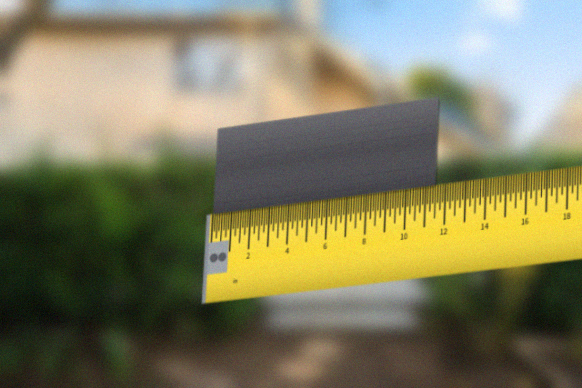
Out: in 11.5
